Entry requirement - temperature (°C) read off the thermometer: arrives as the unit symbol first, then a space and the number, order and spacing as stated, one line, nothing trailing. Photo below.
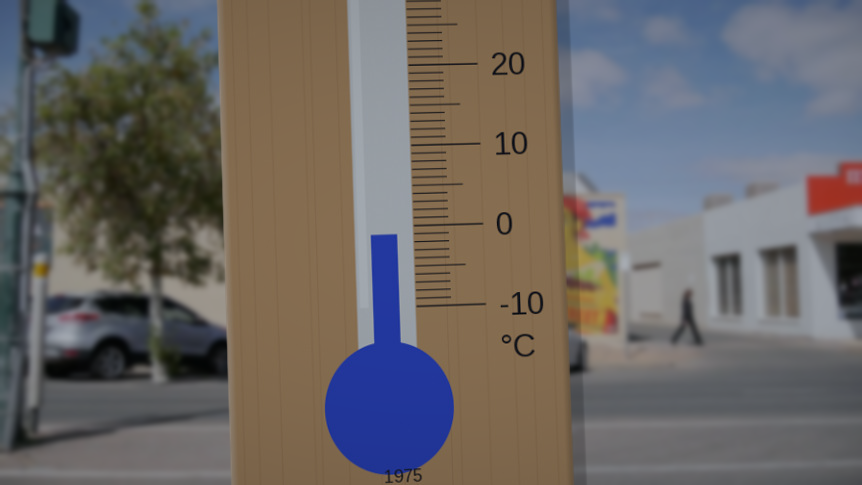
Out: °C -1
